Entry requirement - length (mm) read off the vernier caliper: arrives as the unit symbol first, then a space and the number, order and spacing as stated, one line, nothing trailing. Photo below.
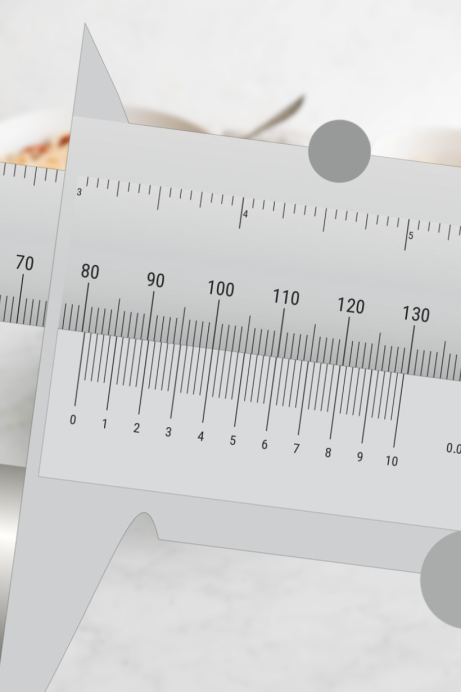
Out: mm 80.4
